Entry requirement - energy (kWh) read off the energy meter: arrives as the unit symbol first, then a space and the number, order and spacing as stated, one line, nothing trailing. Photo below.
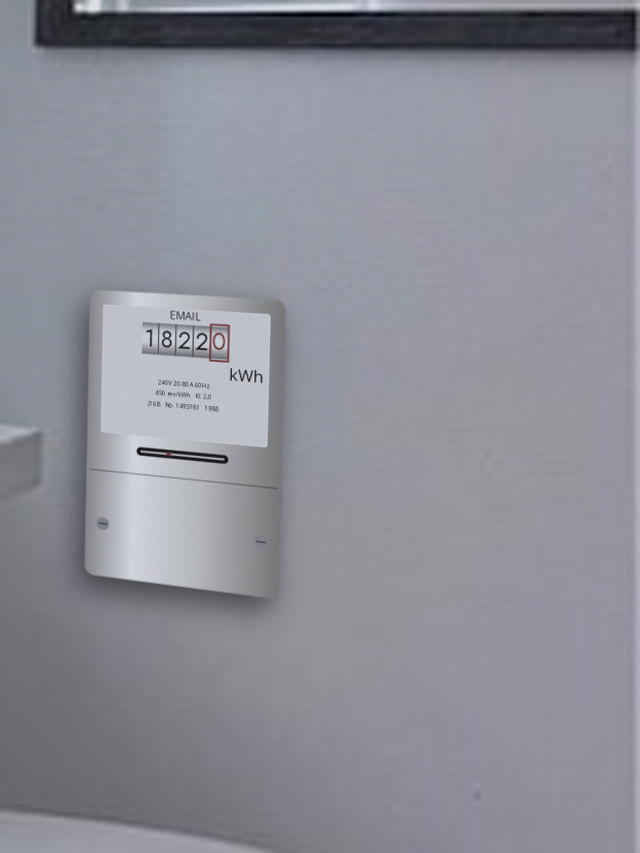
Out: kWh 1822.0
